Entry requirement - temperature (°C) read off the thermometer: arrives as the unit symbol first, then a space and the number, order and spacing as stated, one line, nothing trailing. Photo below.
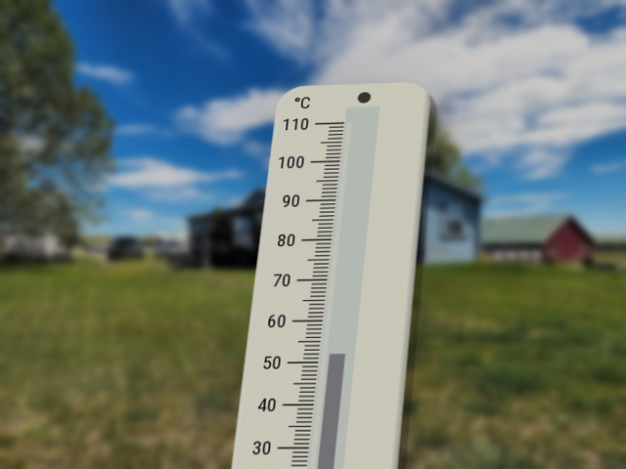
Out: °C 52
